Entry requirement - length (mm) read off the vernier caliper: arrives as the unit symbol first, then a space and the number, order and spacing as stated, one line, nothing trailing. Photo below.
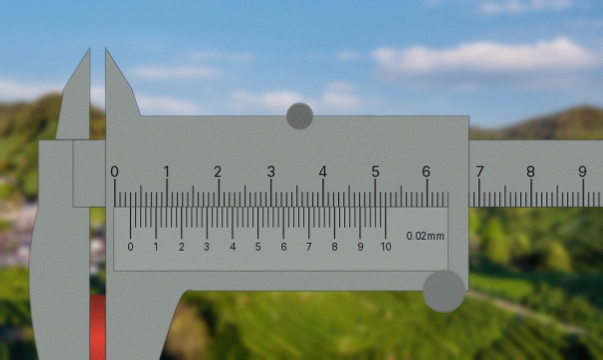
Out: mm 3.0
